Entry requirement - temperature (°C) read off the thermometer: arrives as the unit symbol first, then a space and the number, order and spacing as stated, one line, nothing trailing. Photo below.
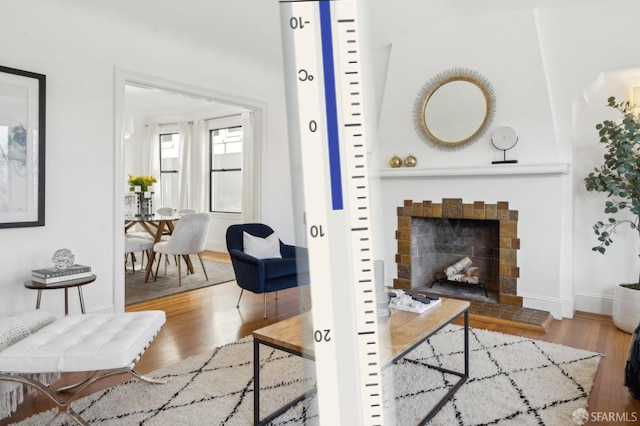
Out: °C 8
